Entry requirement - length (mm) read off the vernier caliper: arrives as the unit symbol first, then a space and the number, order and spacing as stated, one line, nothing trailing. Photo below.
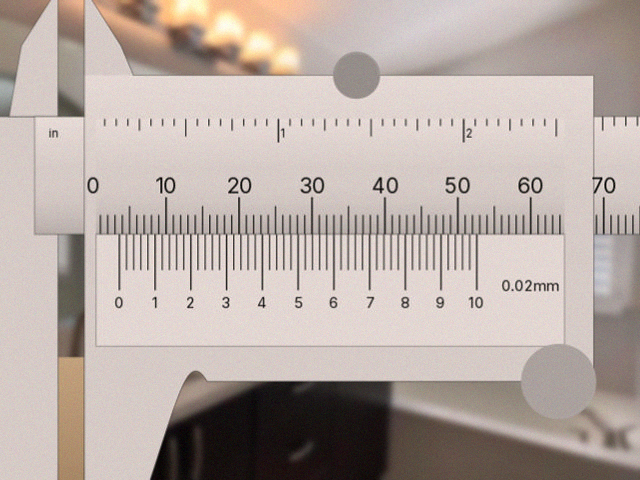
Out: mm 3.6
